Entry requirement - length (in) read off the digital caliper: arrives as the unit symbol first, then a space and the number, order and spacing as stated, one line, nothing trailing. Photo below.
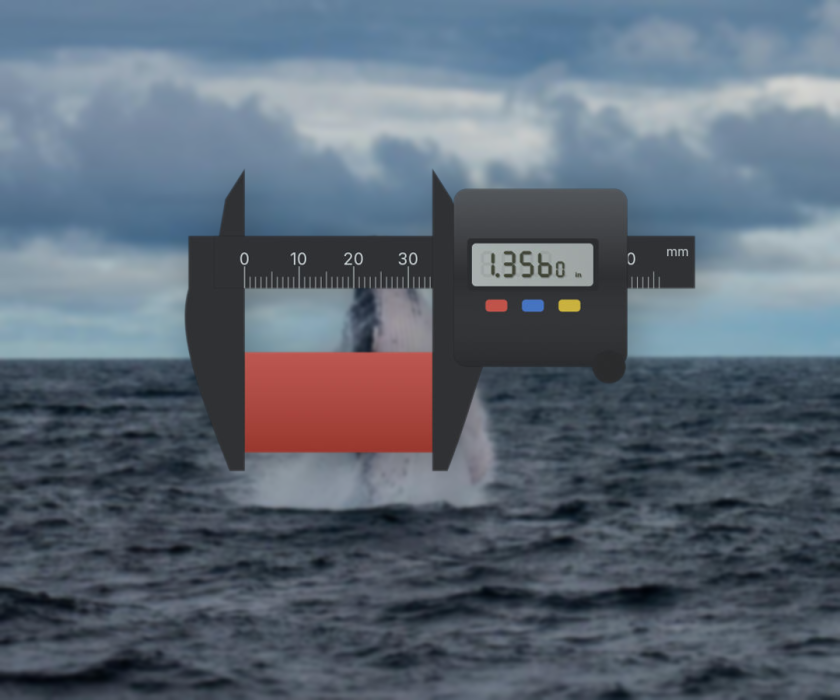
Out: in 1.3560
